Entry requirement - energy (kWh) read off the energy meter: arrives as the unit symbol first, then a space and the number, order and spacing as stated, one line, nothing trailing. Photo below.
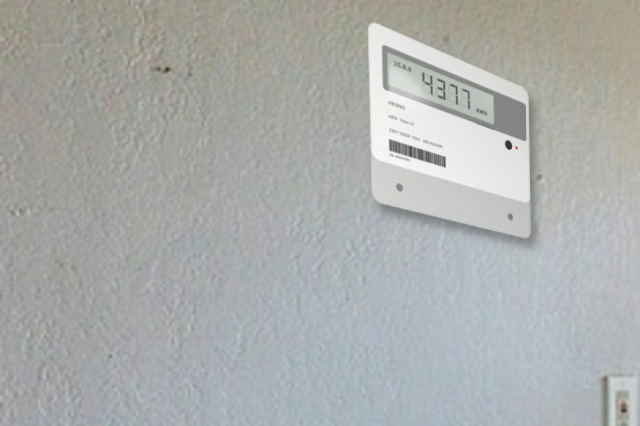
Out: kWh 4377
